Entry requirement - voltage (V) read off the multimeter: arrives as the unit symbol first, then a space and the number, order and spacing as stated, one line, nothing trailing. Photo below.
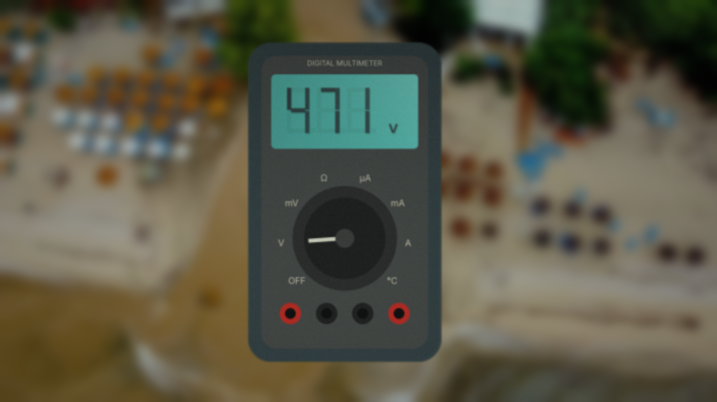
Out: V 471
